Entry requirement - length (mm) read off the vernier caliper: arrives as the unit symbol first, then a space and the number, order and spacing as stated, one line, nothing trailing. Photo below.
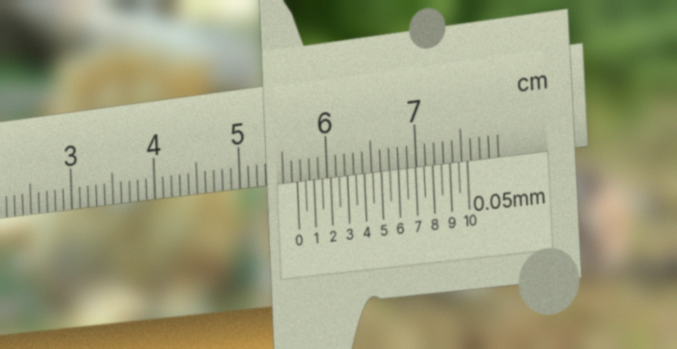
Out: mm 56.6
